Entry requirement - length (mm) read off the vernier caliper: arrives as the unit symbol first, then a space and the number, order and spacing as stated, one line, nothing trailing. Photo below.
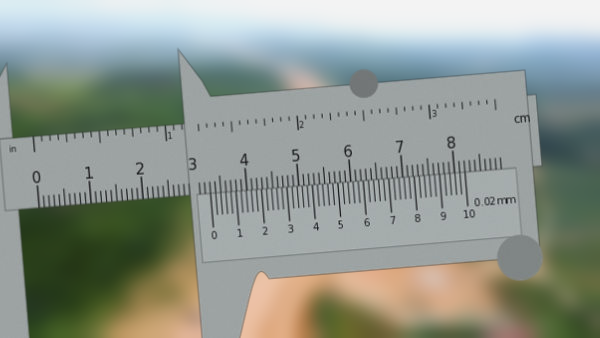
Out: mm 33.0
